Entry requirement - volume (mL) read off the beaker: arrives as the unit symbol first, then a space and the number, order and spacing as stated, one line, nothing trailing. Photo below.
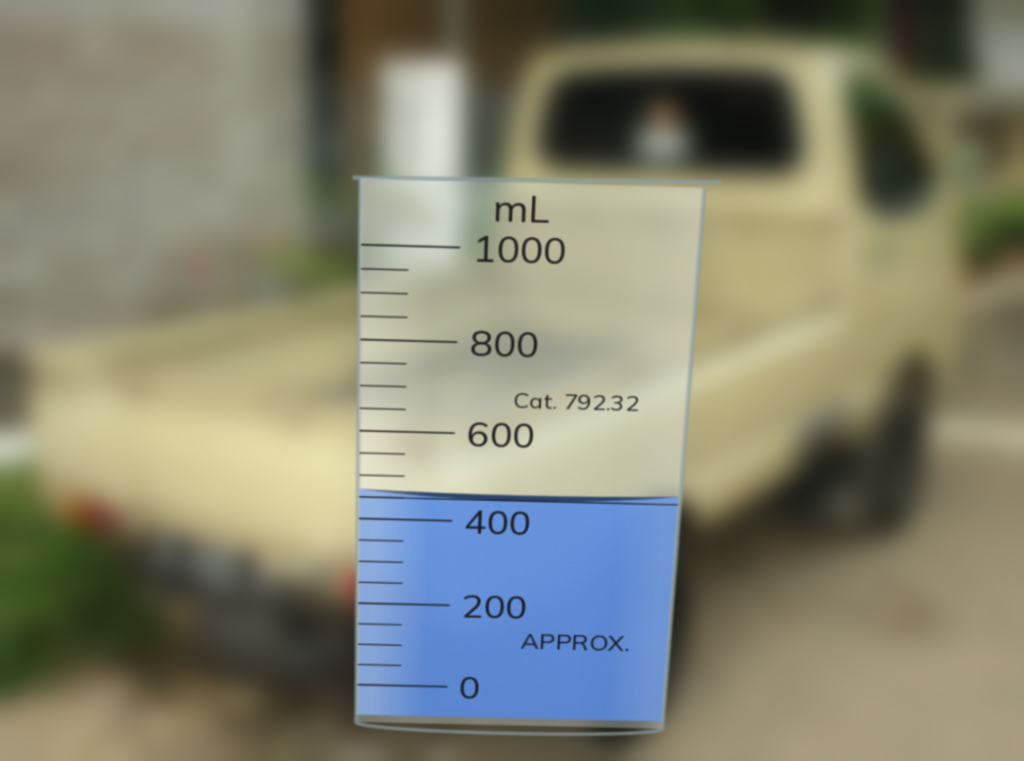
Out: mL 450
